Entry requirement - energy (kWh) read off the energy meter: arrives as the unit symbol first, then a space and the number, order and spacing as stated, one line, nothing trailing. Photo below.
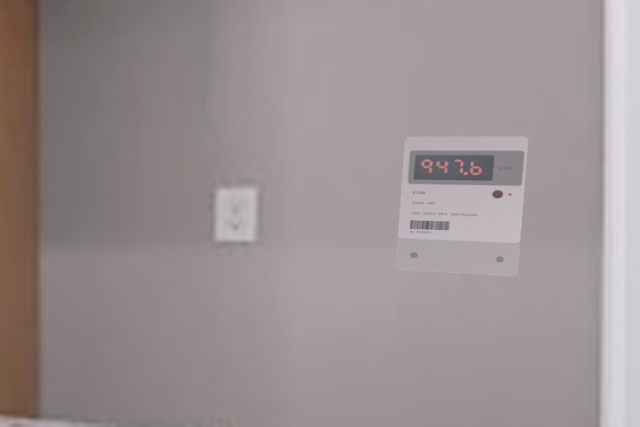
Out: kWh 947.6
